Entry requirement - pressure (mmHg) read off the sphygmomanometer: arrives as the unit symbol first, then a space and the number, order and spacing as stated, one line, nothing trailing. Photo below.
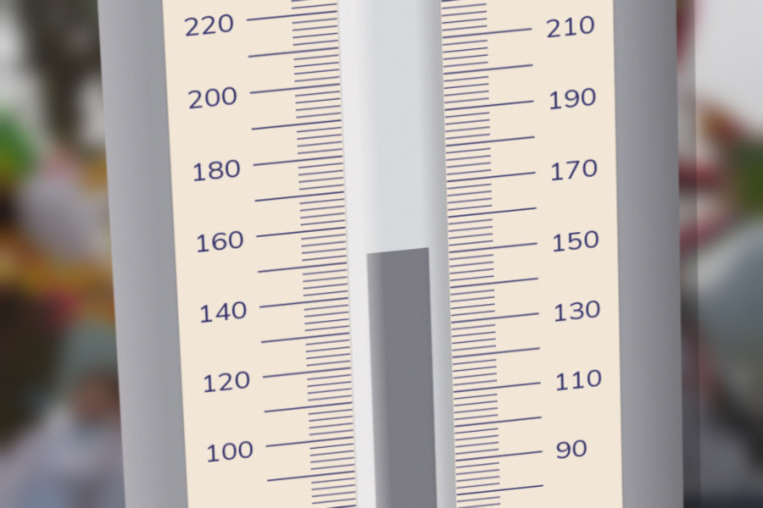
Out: mmHg 152
